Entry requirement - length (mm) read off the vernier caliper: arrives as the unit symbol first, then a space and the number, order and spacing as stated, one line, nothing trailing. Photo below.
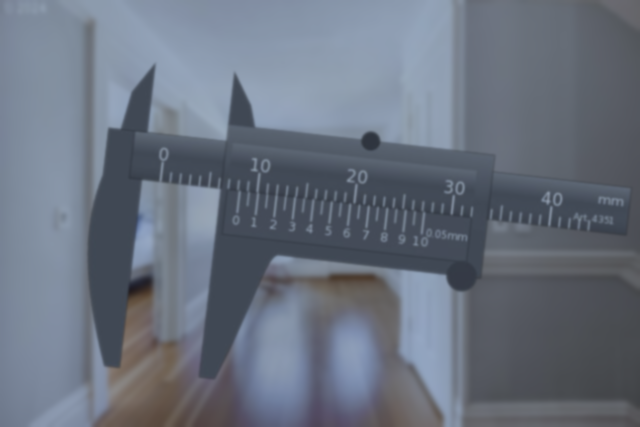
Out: mm 8.2
